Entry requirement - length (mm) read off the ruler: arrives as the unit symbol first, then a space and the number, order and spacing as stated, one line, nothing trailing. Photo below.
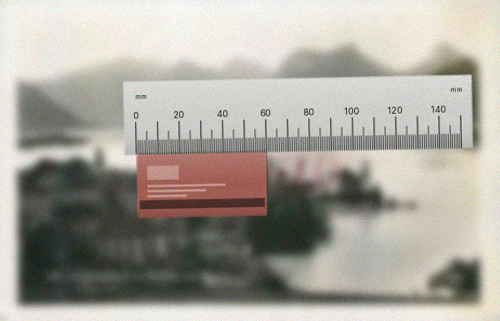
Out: mm 60
